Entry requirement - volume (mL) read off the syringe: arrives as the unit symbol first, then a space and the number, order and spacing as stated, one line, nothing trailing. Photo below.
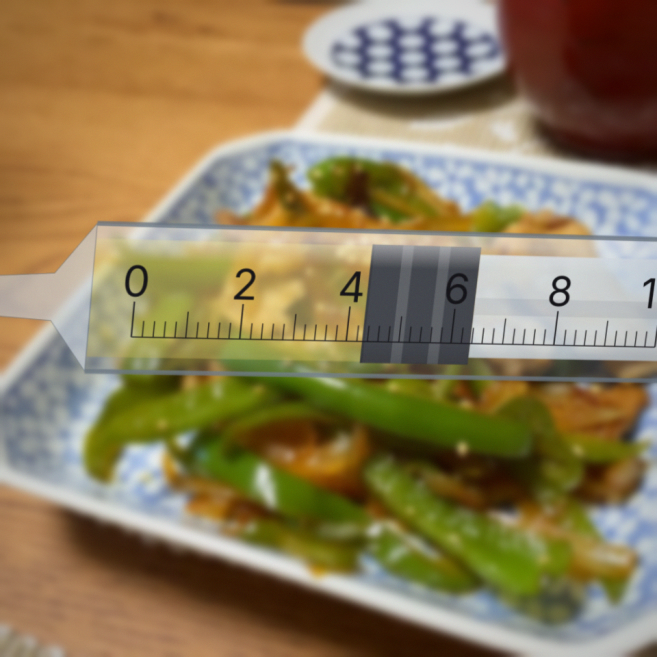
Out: mL 4.3
